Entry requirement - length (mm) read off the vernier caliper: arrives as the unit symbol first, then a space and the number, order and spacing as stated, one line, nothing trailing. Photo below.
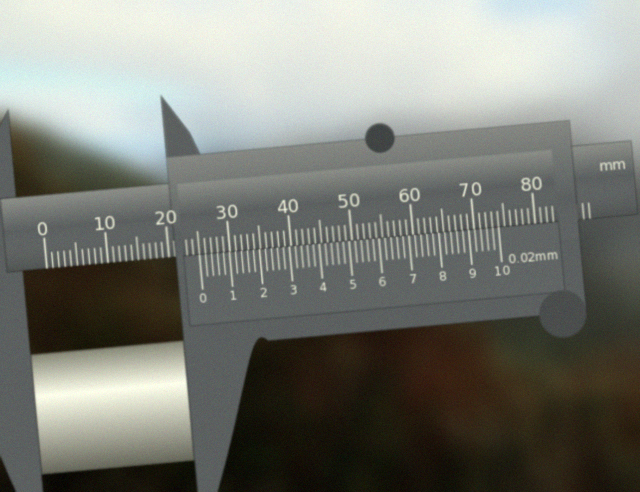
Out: mm 25.0
